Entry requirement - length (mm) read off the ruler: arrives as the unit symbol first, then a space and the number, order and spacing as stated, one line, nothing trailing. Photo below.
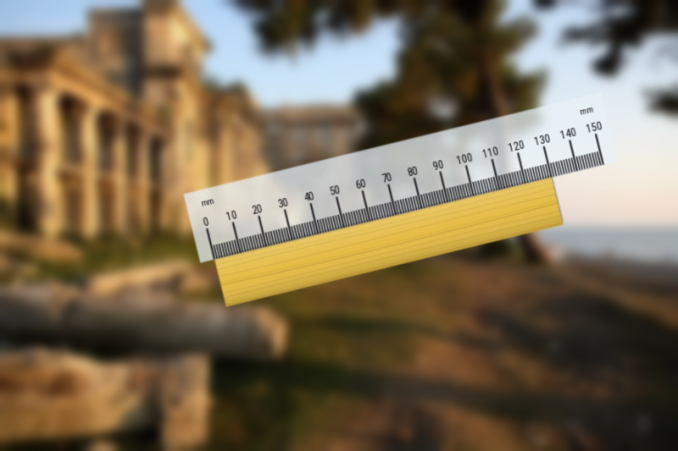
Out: mm 130
